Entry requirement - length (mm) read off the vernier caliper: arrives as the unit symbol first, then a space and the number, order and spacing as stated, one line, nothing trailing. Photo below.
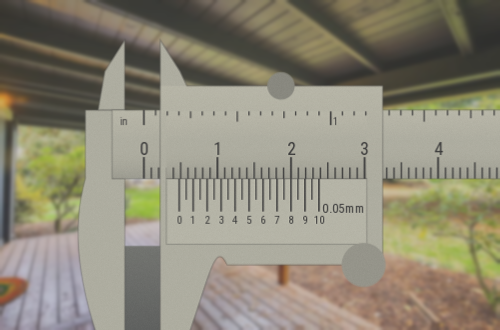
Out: mm 4.8
